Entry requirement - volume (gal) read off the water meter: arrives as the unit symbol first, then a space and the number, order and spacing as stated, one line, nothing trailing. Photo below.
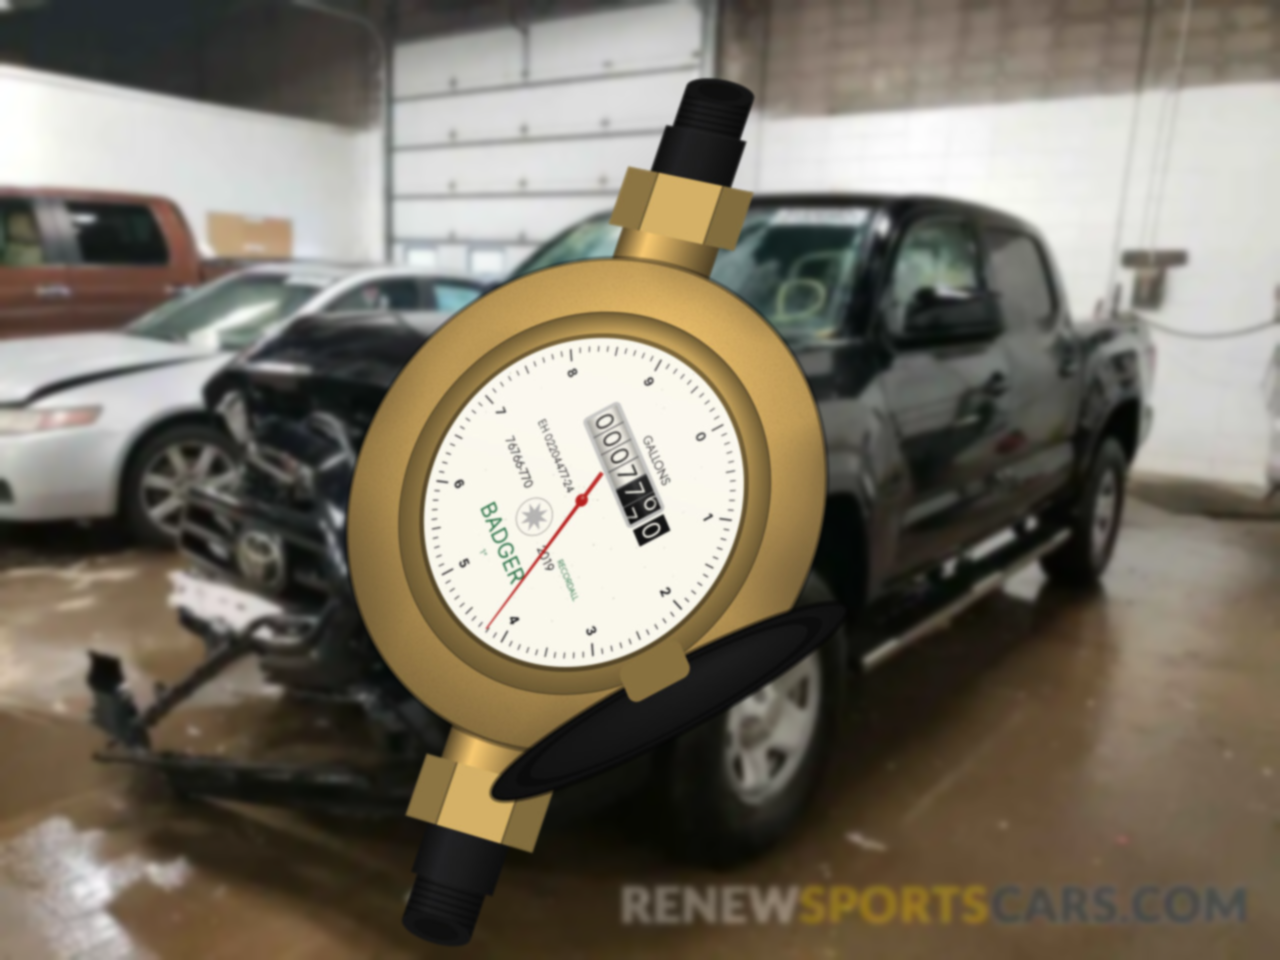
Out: gal 7764.2
